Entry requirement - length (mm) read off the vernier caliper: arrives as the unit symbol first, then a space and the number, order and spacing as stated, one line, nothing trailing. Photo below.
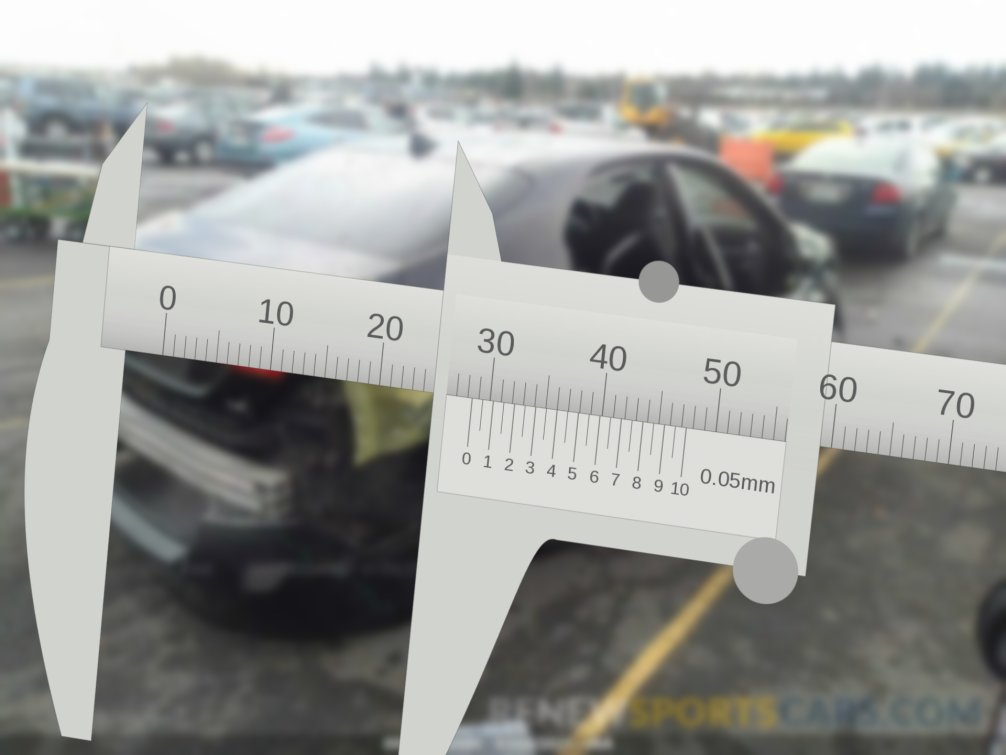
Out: mm 28.4
